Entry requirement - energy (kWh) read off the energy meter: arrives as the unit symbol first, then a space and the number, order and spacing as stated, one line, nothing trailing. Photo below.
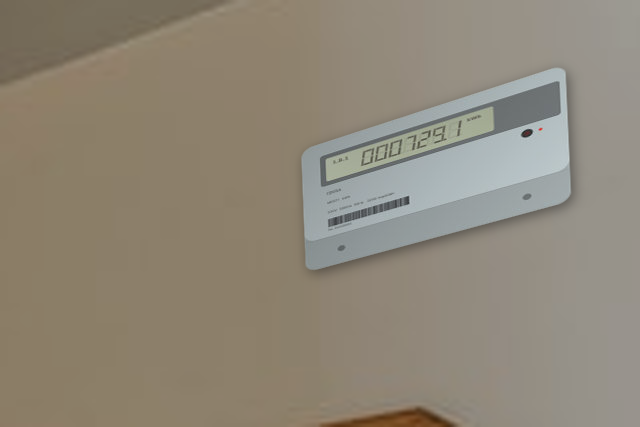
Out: kWh 729.1
